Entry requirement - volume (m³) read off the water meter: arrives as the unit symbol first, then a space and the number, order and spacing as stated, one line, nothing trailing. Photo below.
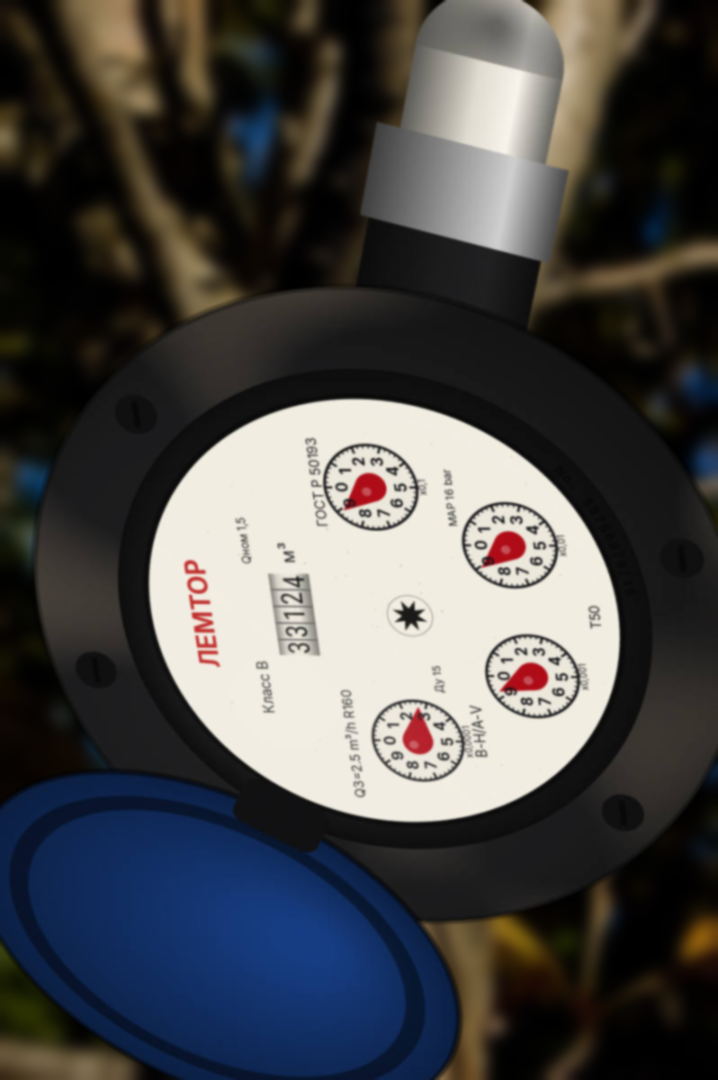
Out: m³ 33123.8892
